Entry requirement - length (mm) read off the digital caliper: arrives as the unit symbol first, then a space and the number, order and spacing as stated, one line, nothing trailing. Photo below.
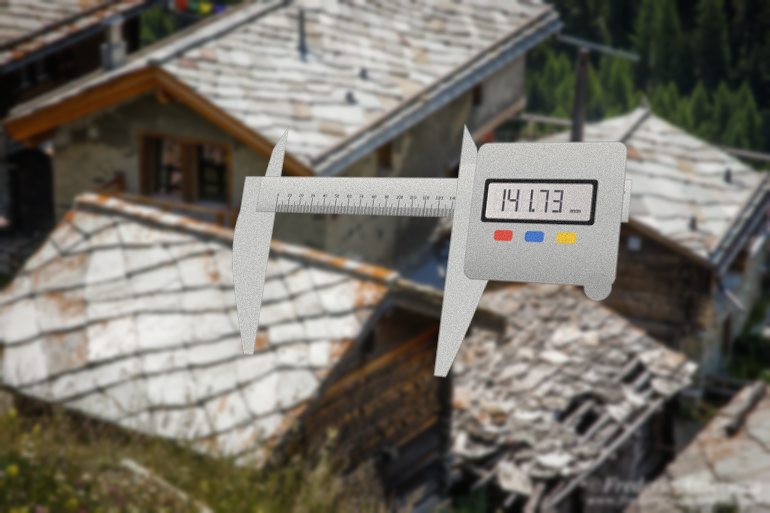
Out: mm 141.73
